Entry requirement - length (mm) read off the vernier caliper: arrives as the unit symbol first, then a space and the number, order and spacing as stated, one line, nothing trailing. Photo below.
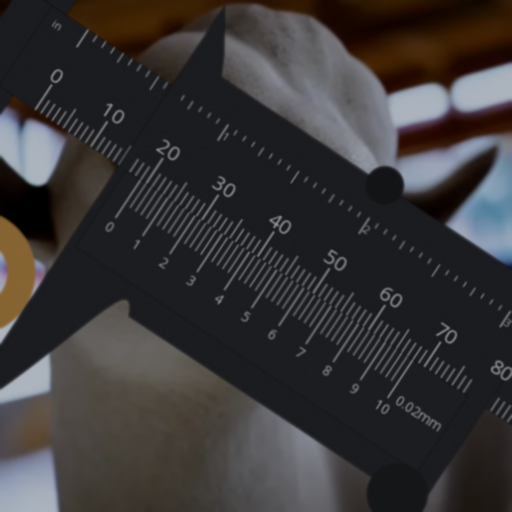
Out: mm 19.0
